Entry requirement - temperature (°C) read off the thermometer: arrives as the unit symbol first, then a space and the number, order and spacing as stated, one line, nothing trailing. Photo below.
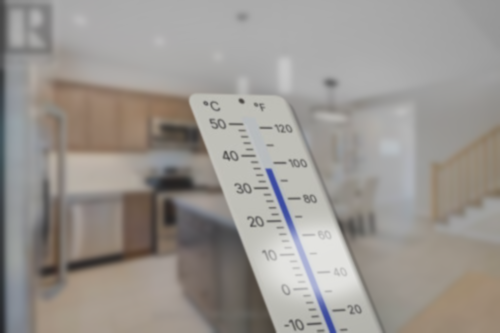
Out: °C 36
